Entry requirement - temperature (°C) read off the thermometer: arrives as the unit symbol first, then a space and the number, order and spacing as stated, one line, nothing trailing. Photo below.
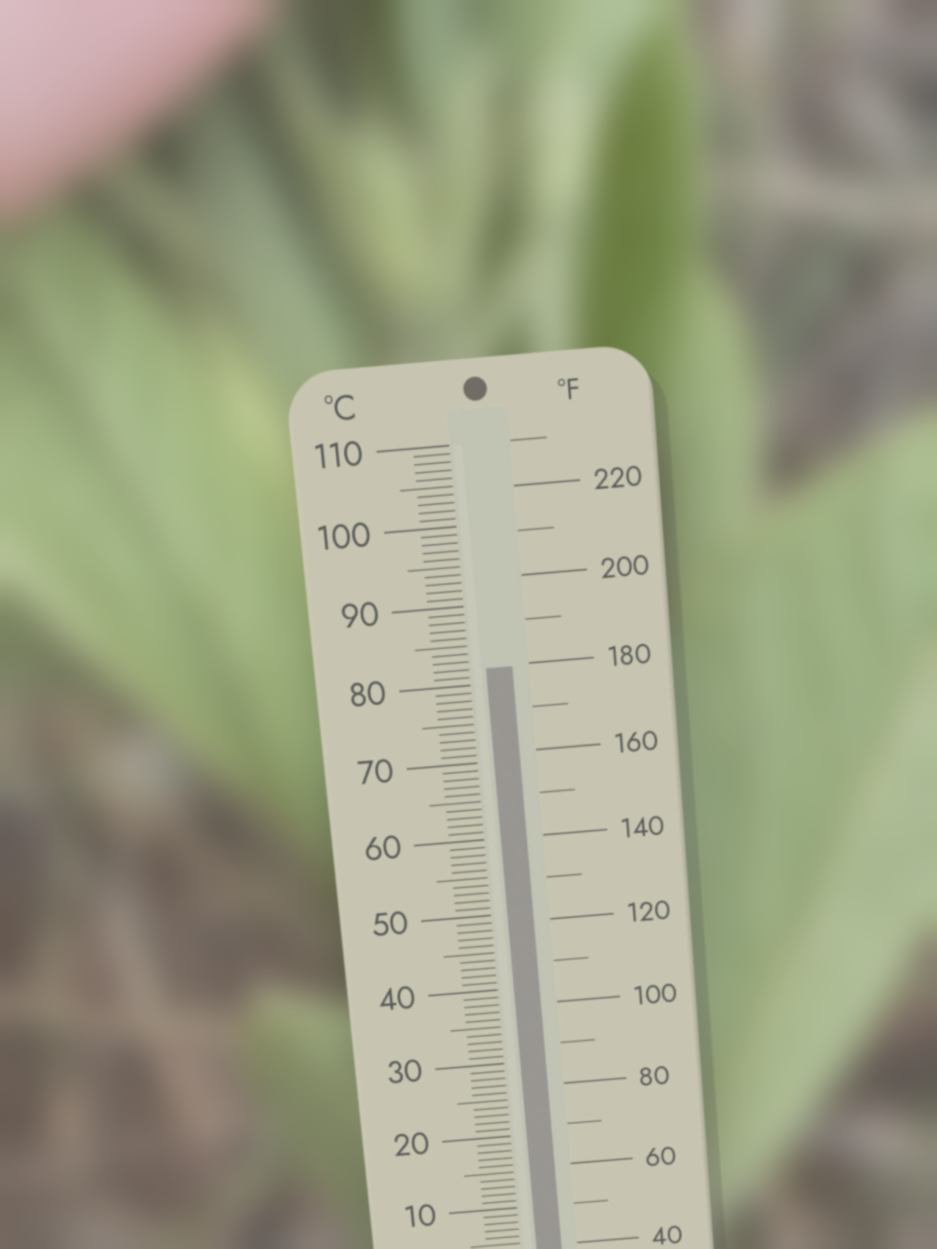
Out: °C 82
